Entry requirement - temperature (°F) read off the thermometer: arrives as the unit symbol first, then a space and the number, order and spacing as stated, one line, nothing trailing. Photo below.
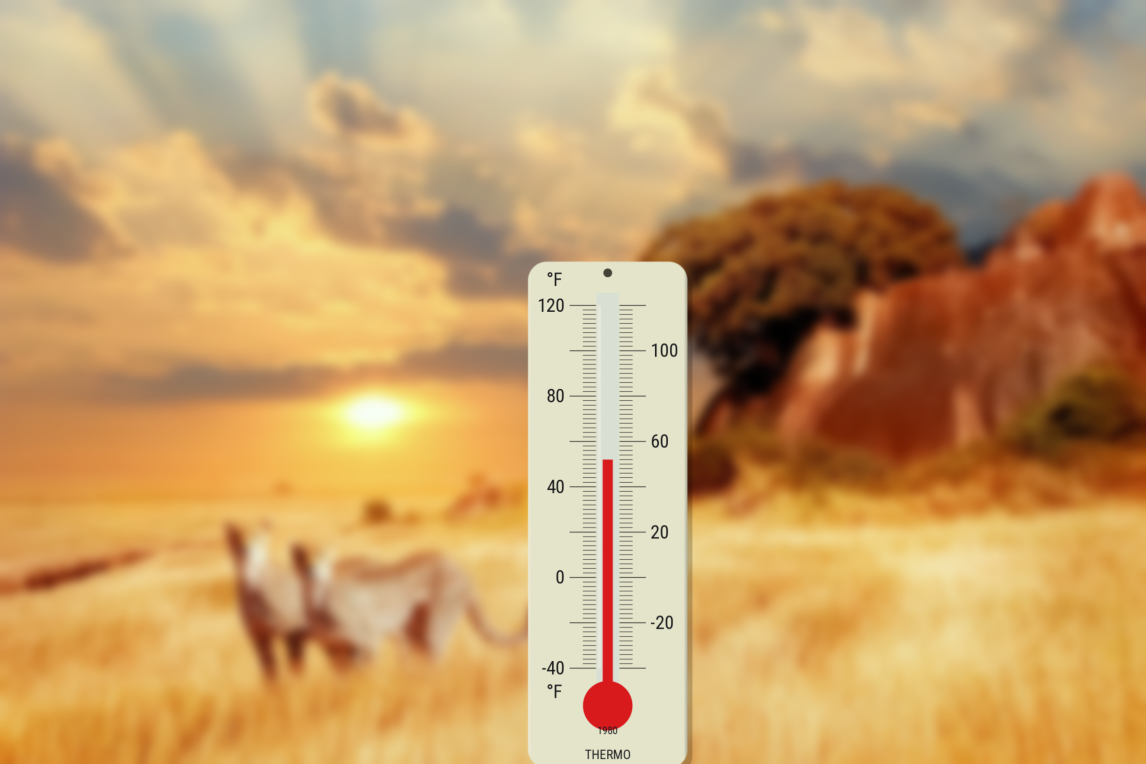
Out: °F 52
